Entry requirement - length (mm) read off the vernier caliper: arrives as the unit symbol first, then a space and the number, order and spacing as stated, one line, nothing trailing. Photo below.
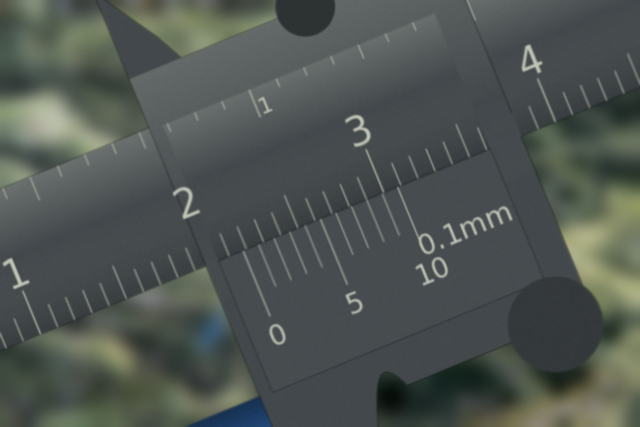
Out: mm 21.8
